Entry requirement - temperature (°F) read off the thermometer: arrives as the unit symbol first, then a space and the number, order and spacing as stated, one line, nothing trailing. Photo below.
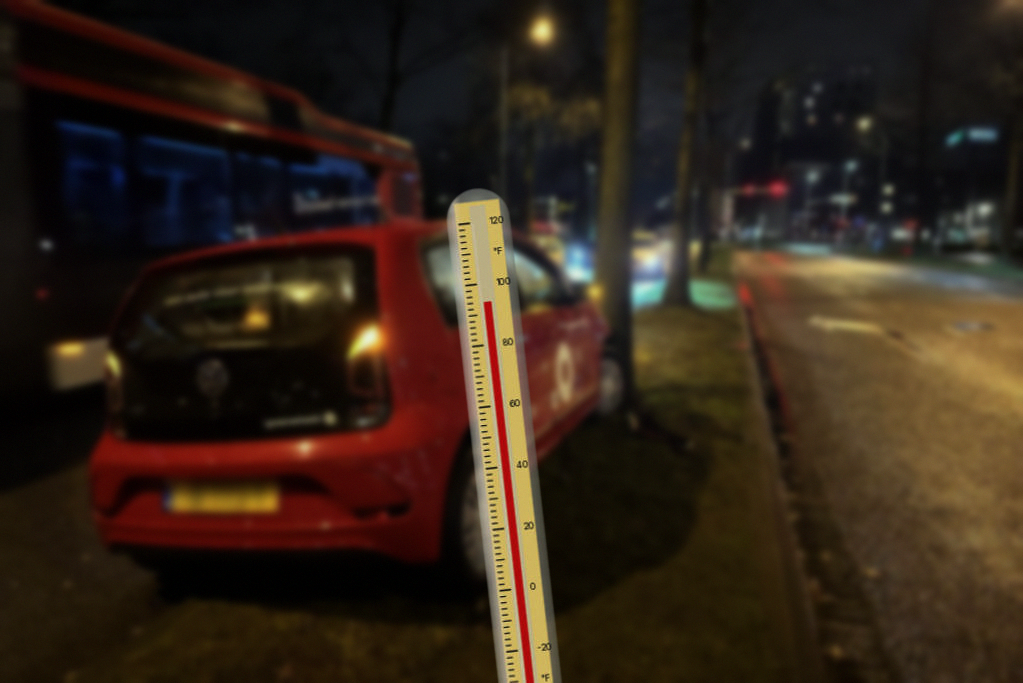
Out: °F 94
